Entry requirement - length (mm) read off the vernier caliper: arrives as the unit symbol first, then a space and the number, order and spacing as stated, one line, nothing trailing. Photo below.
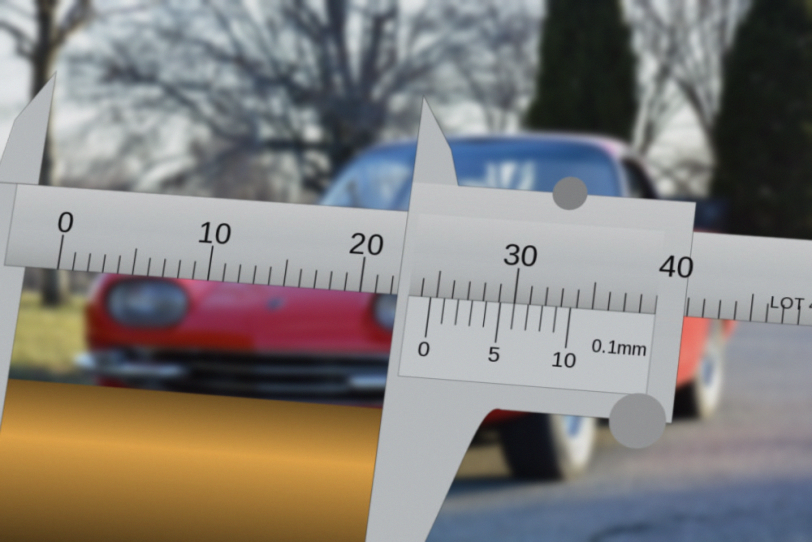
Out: mm 24.6
